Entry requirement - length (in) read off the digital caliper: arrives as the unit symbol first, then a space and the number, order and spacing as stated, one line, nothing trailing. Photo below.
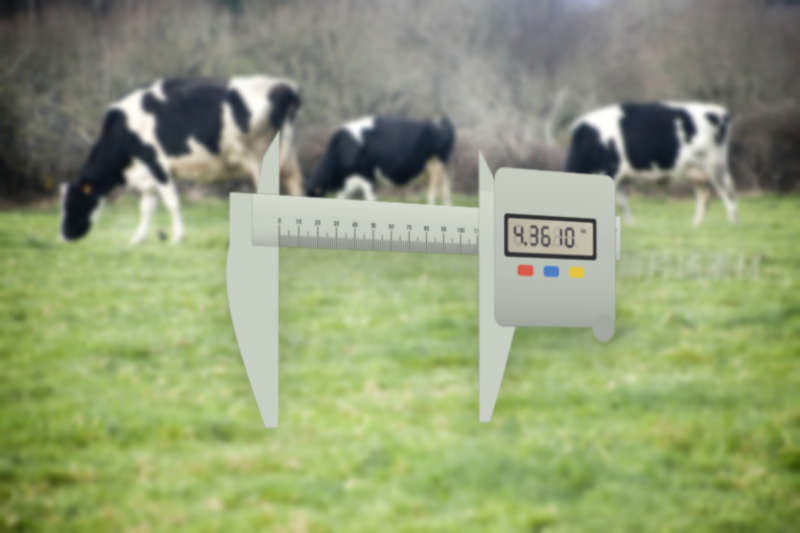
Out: in 4.3610
